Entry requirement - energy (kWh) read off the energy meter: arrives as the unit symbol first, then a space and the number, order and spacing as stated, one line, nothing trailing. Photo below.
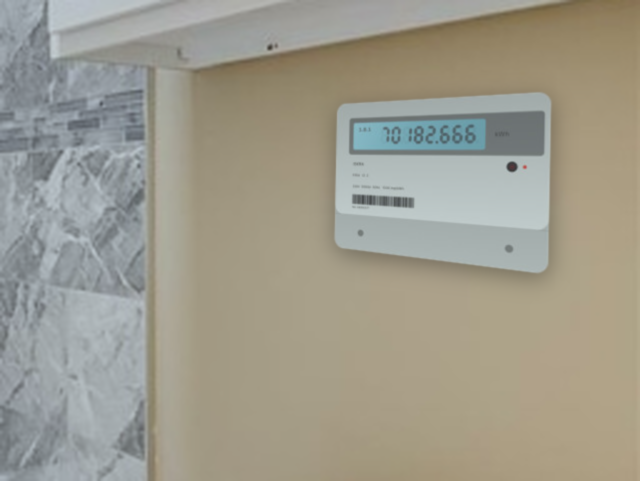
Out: kWh 70182.666
